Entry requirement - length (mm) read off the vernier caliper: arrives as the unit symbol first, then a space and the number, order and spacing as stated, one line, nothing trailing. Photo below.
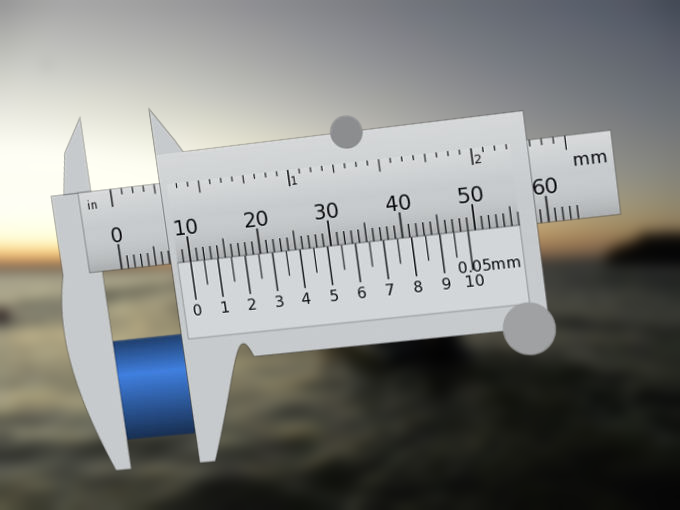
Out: mm 10.0
